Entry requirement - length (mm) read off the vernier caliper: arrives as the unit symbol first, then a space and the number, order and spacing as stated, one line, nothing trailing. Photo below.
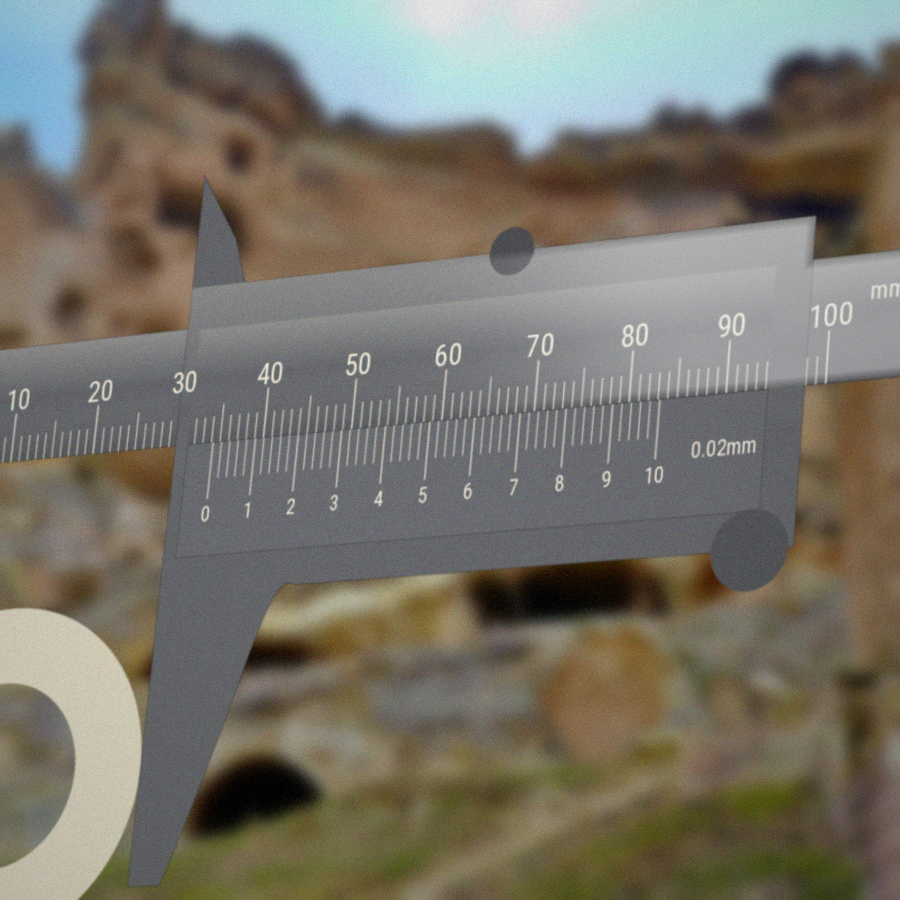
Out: mm 34.2
